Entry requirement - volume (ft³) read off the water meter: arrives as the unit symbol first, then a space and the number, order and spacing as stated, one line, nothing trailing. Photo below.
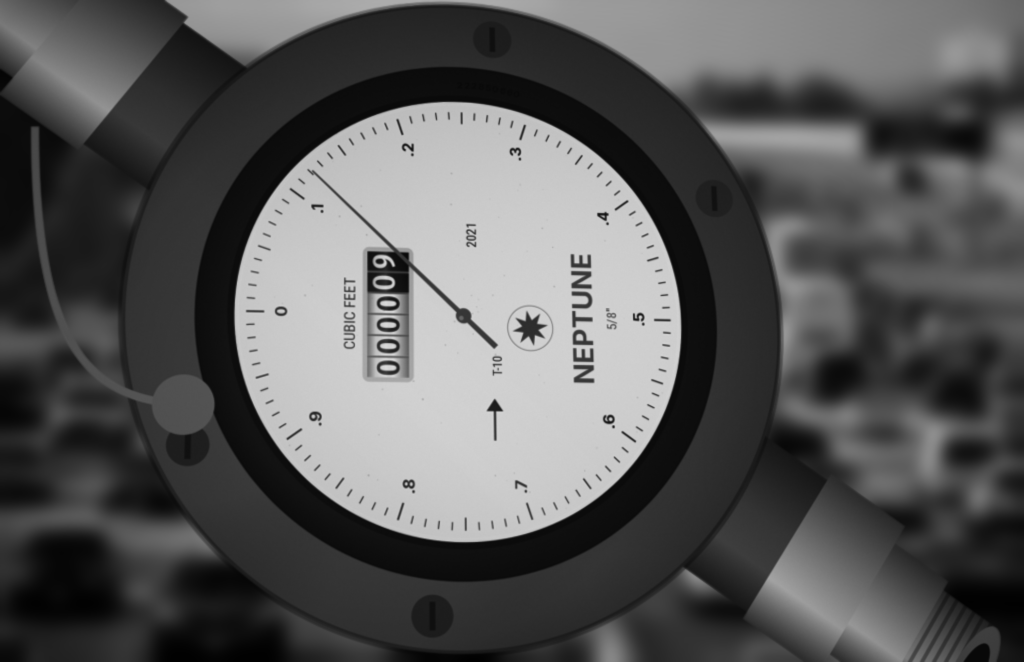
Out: ft³ 9.12
